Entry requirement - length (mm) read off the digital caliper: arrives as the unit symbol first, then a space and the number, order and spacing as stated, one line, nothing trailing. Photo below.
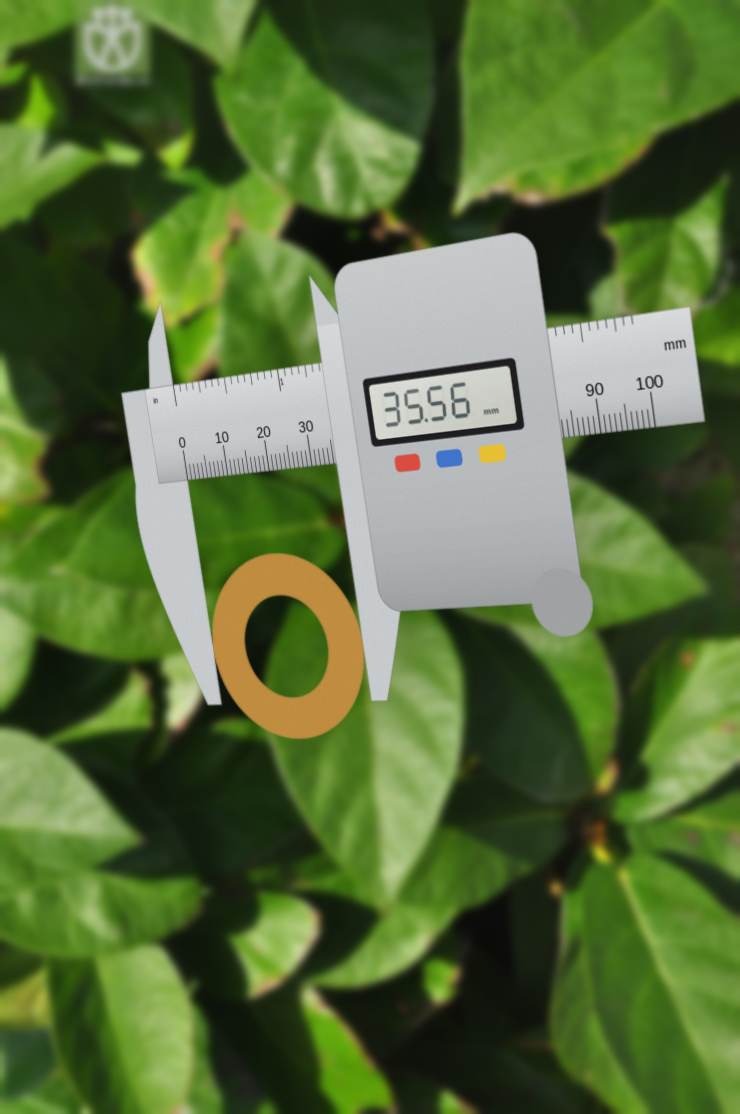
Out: mm 35.56
